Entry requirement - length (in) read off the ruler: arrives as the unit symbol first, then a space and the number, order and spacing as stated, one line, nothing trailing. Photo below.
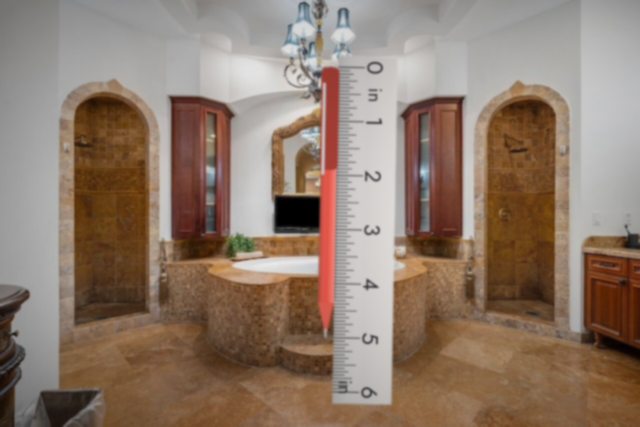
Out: in 5
